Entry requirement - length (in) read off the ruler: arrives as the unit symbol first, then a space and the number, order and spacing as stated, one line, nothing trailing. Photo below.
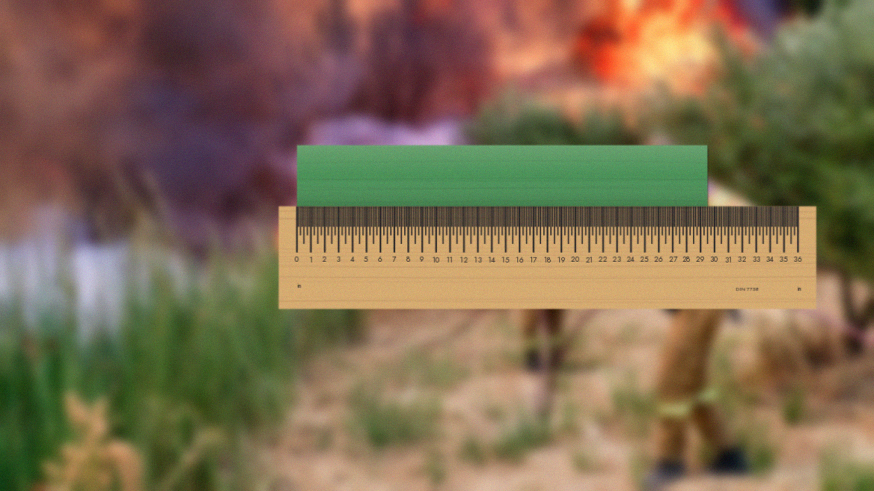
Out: in 29.5
